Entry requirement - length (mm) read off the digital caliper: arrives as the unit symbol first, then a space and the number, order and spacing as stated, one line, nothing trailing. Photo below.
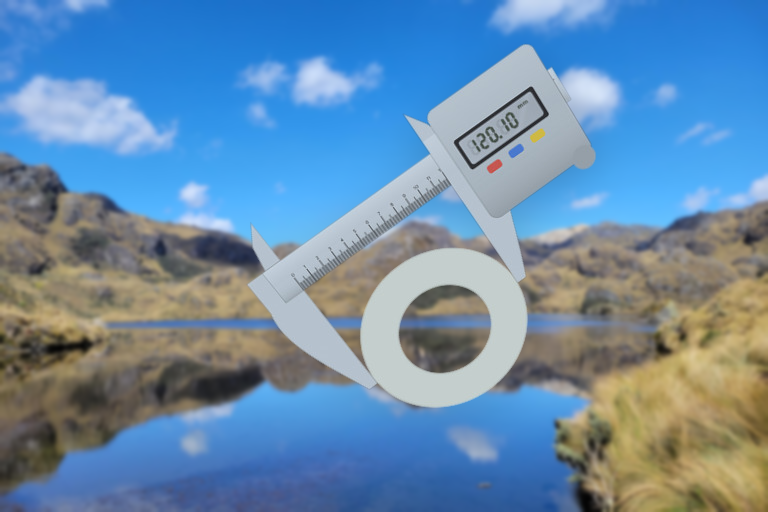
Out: mm 120.10
